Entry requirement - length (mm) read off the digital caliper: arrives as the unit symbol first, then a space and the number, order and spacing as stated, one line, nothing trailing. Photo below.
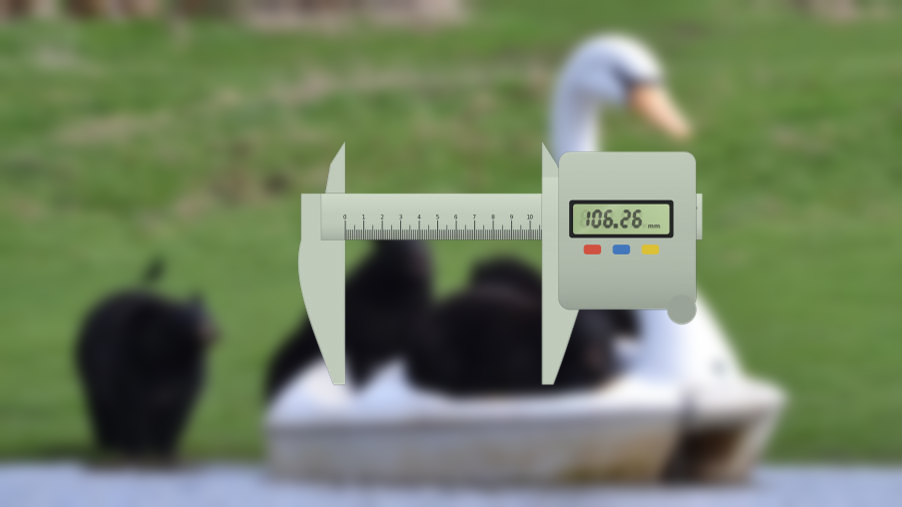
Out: mm 106.26
